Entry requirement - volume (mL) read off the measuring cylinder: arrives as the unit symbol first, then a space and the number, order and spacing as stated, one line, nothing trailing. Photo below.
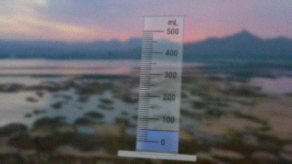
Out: mL 50
